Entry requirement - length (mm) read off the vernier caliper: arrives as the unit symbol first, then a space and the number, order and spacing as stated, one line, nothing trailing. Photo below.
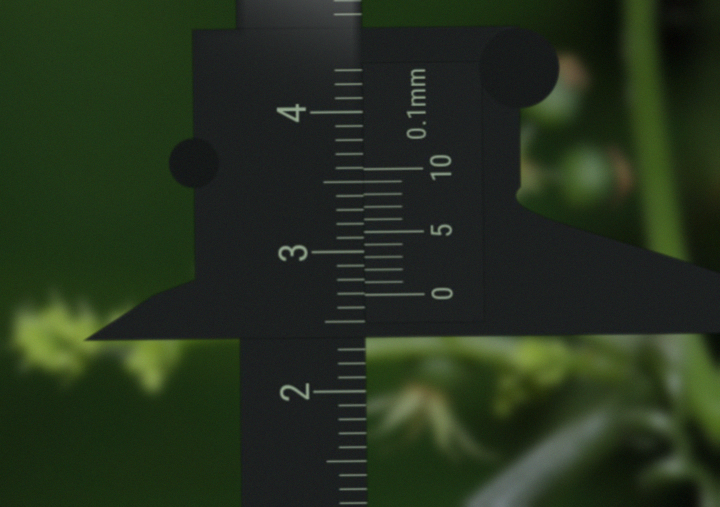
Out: mm 26.9
